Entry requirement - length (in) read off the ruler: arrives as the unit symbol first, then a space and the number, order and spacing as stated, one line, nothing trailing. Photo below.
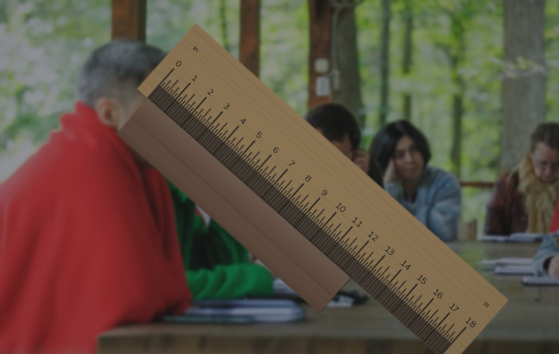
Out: in 12.5
